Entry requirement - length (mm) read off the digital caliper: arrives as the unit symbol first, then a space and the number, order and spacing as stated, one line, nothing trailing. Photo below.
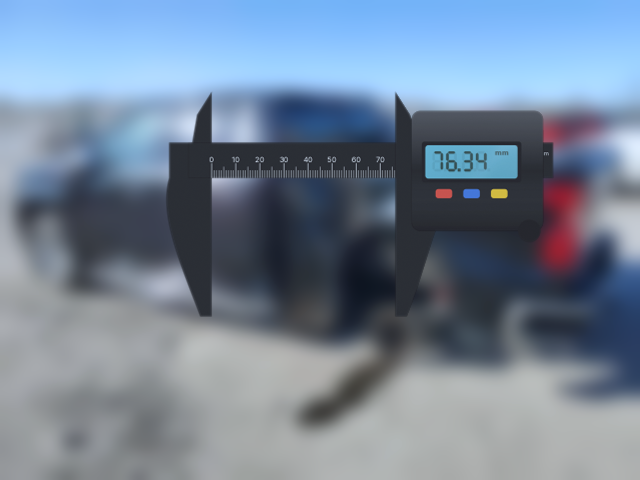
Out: mm 76.34
